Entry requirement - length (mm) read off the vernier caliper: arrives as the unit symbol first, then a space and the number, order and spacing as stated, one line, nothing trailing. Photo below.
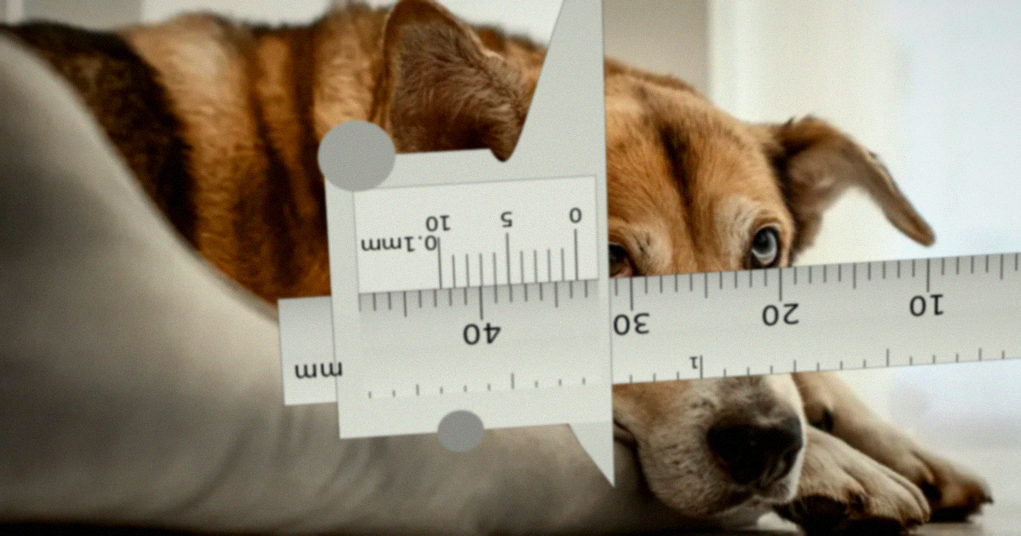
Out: mm 33.6
